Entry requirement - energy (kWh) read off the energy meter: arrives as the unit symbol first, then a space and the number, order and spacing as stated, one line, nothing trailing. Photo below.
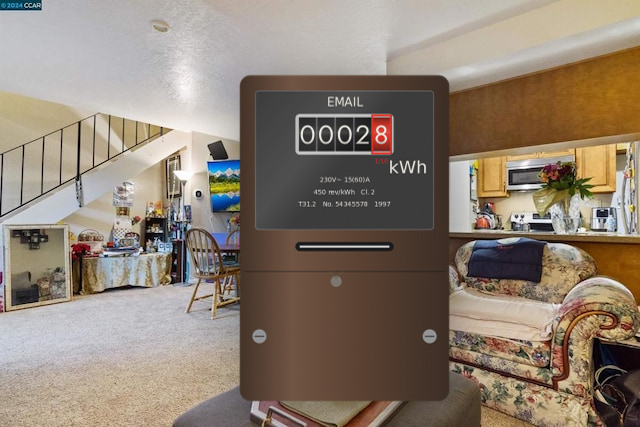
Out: kWh 2.8
